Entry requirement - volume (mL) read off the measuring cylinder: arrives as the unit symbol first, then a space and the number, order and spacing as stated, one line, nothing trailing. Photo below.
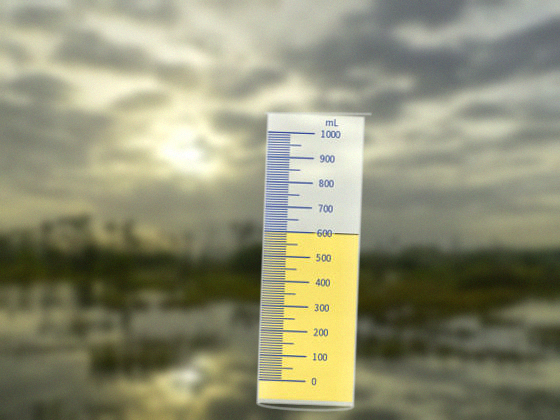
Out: mL 600
